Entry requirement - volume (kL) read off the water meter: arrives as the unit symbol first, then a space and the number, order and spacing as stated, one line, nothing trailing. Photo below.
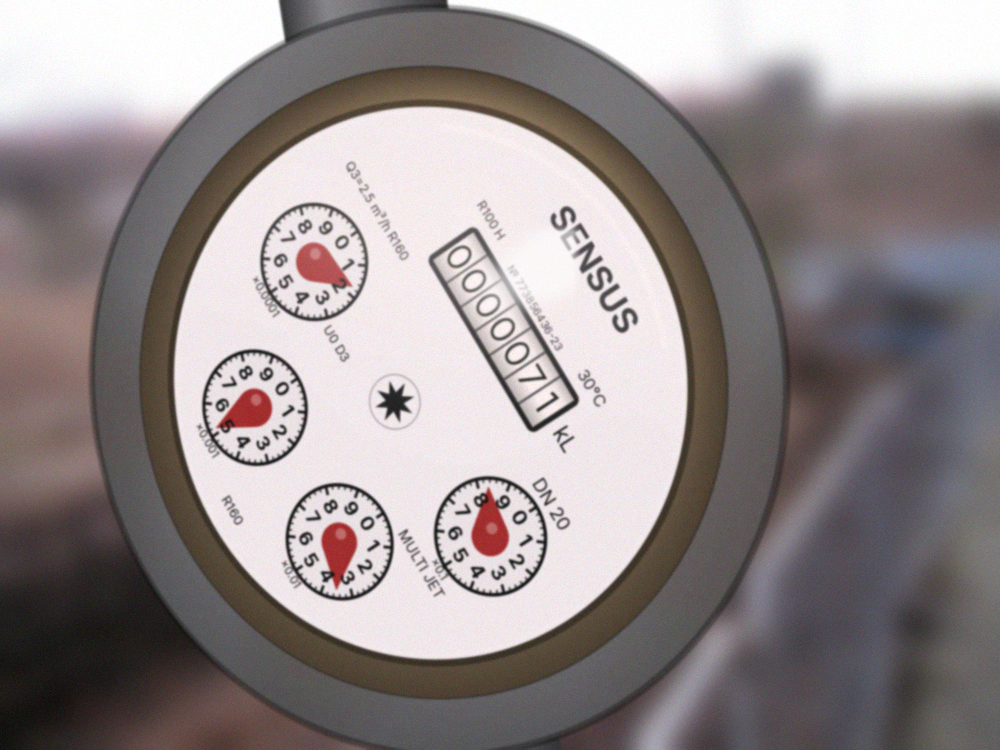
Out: kL 71.8351
